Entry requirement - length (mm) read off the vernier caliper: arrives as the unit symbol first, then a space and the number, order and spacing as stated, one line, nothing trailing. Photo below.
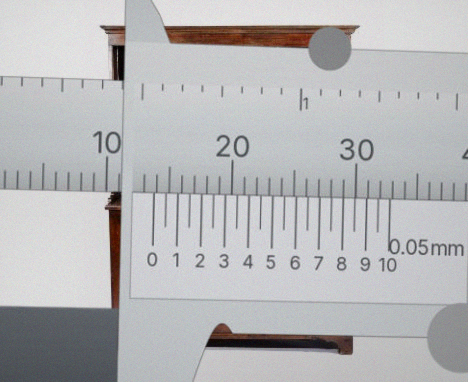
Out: mm 13.8
